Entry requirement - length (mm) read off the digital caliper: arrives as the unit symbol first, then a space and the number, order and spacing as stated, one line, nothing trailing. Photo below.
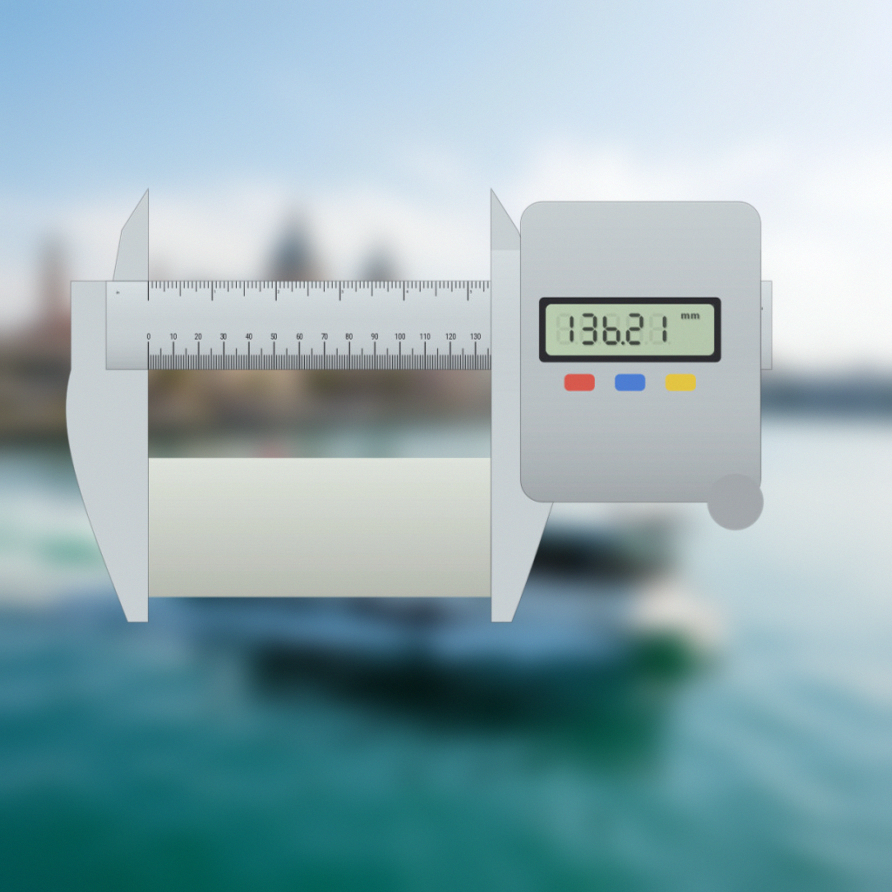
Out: mm 136.21
